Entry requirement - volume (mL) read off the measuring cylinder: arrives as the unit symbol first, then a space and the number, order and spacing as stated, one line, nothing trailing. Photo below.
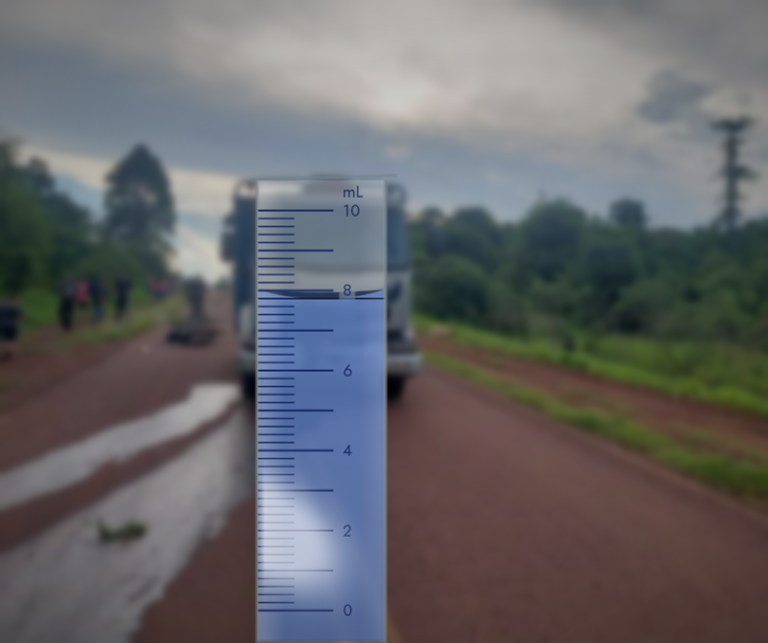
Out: mL 7.8
